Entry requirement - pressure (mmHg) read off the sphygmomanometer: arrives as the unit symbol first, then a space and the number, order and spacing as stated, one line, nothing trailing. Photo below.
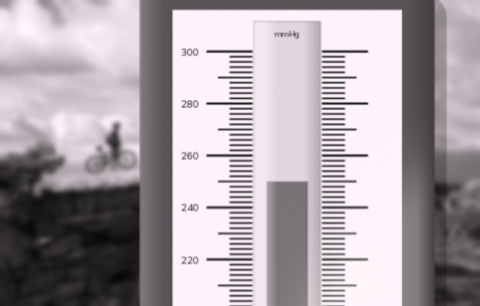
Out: mmHg 250
